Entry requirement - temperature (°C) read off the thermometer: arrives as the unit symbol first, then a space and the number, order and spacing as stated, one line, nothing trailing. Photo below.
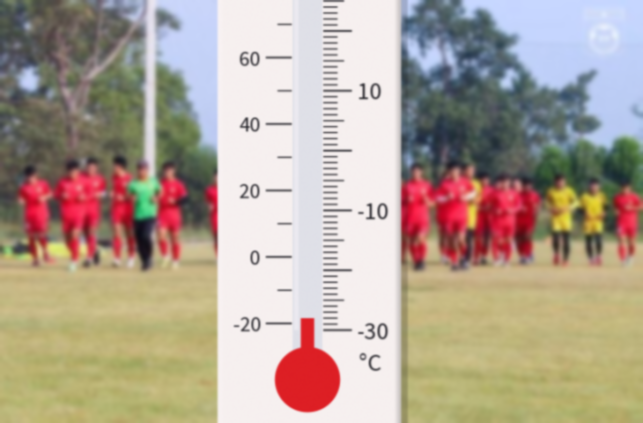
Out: °C -28
